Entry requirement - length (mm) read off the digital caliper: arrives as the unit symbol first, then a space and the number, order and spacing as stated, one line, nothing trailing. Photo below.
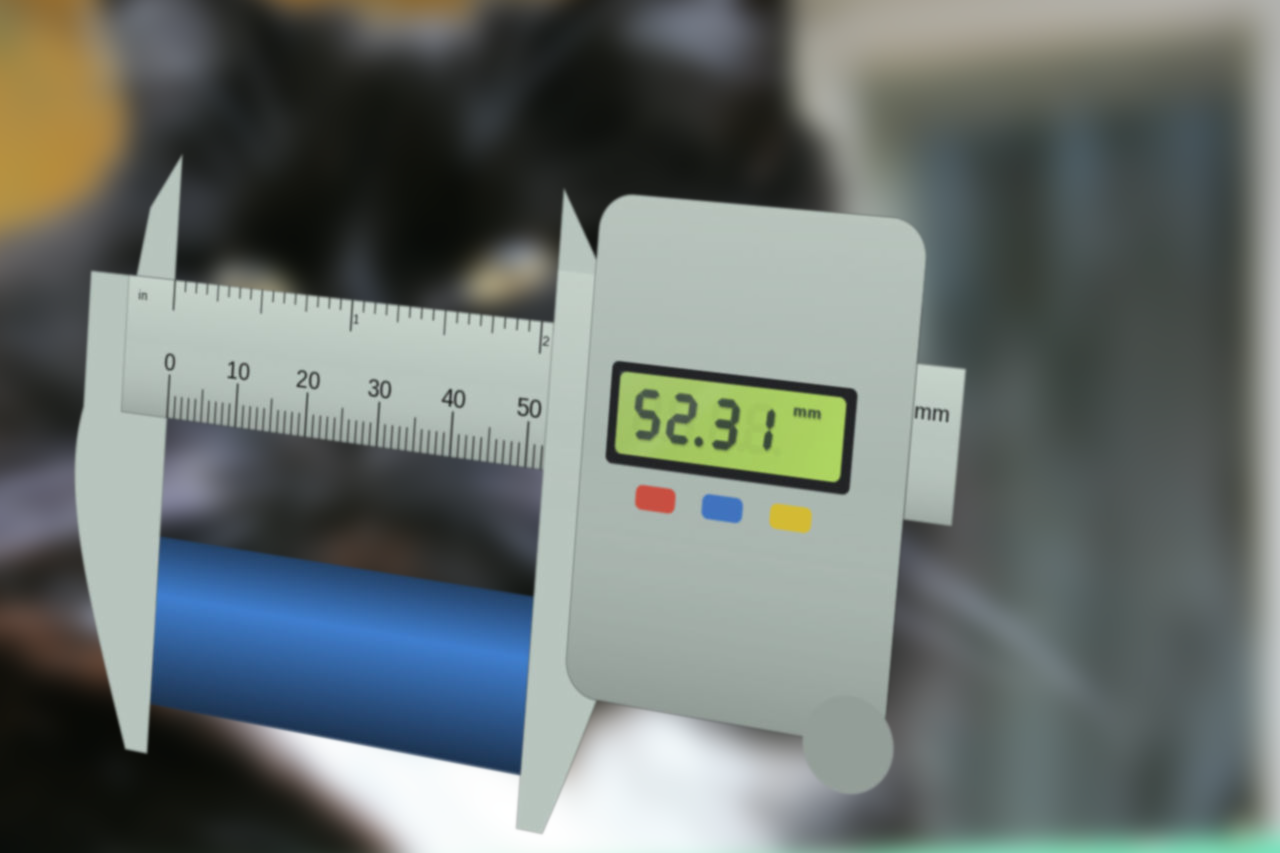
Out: mm 52.31
